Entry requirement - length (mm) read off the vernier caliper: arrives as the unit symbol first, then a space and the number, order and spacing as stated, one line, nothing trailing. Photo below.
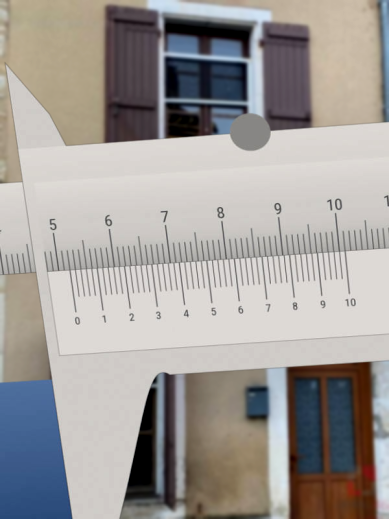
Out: mm 52.0
